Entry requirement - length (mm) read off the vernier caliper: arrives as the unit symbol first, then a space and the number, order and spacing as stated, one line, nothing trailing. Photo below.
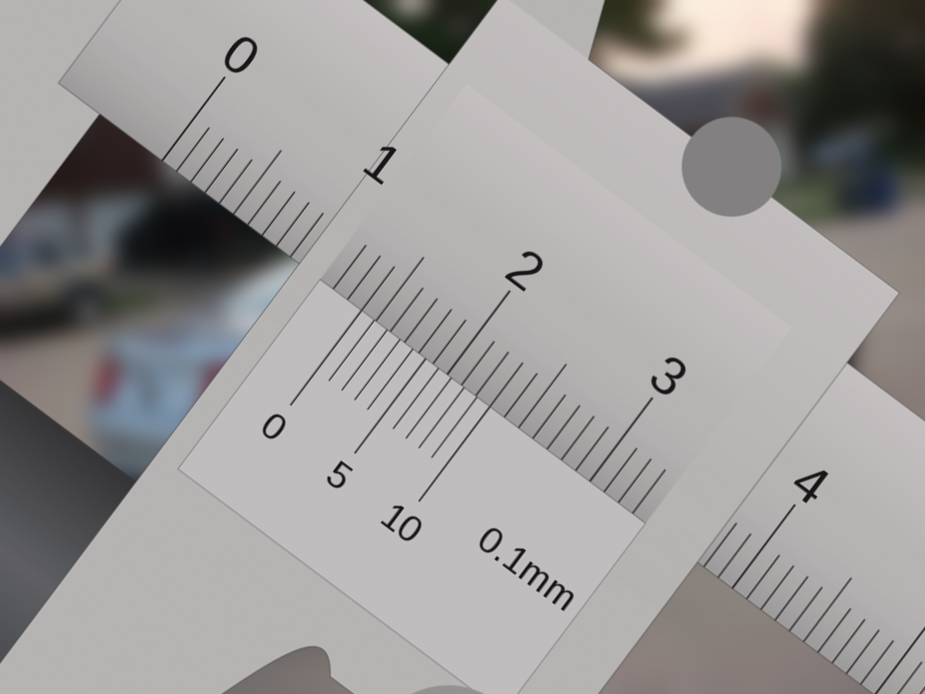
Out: mm 14.0
